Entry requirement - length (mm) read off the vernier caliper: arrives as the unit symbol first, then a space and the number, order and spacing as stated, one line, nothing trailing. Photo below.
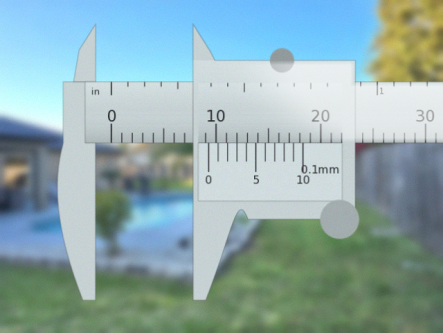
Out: mm 9.3
